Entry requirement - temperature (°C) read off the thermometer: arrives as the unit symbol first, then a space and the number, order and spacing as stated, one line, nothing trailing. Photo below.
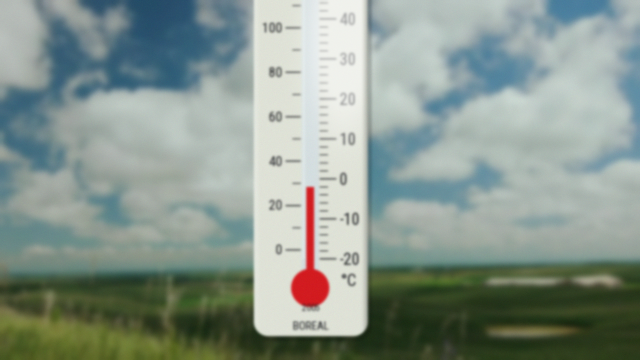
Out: °C -2
